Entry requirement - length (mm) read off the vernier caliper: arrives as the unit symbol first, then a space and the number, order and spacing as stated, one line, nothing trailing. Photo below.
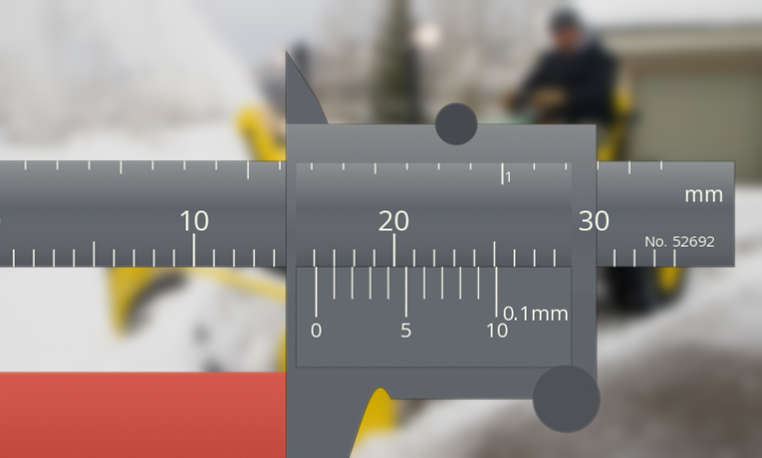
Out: mm 16.1
